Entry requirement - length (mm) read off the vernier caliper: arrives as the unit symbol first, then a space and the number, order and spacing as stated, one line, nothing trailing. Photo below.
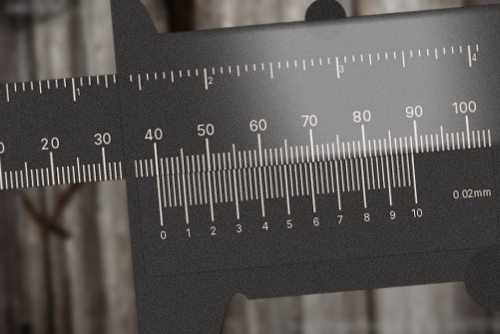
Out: mm 40.0
